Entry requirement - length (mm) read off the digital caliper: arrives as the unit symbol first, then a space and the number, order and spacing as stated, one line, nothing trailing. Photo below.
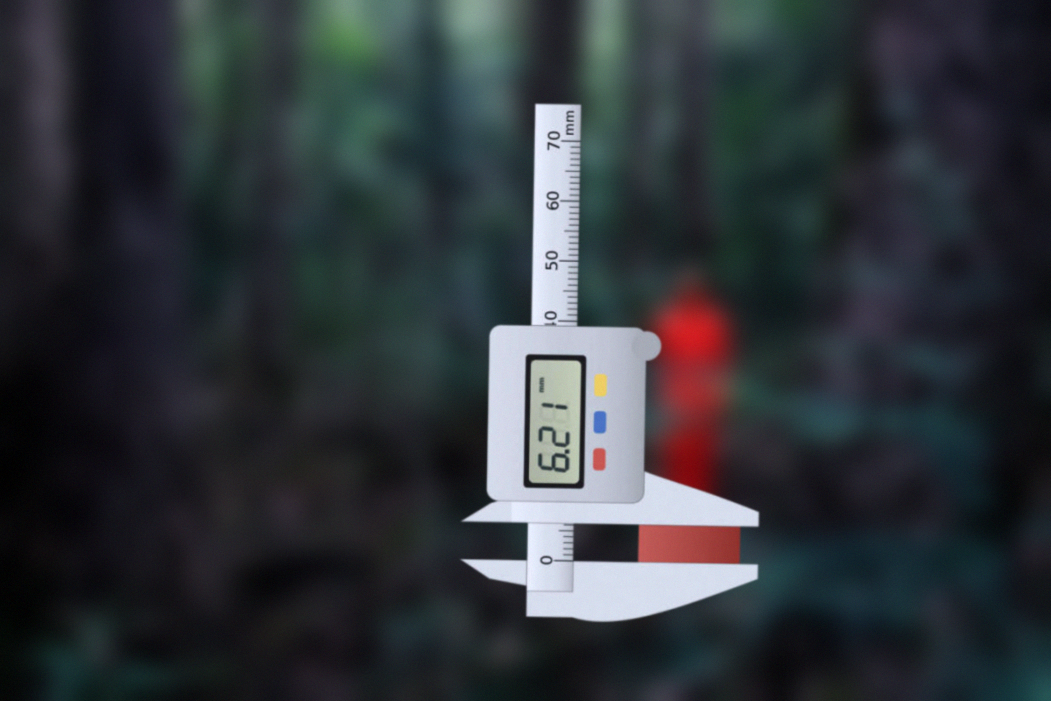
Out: mm 6.21
